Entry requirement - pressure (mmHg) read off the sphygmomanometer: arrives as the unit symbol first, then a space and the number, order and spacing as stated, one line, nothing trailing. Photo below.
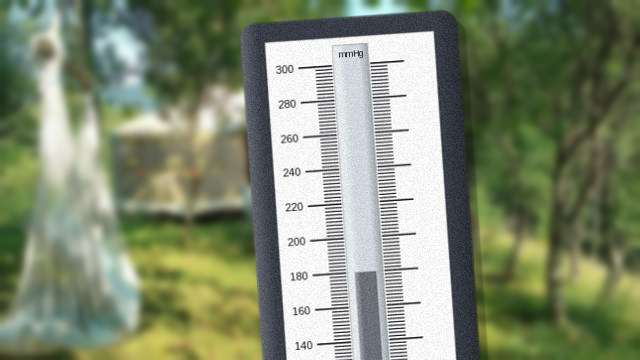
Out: mmHg 180
